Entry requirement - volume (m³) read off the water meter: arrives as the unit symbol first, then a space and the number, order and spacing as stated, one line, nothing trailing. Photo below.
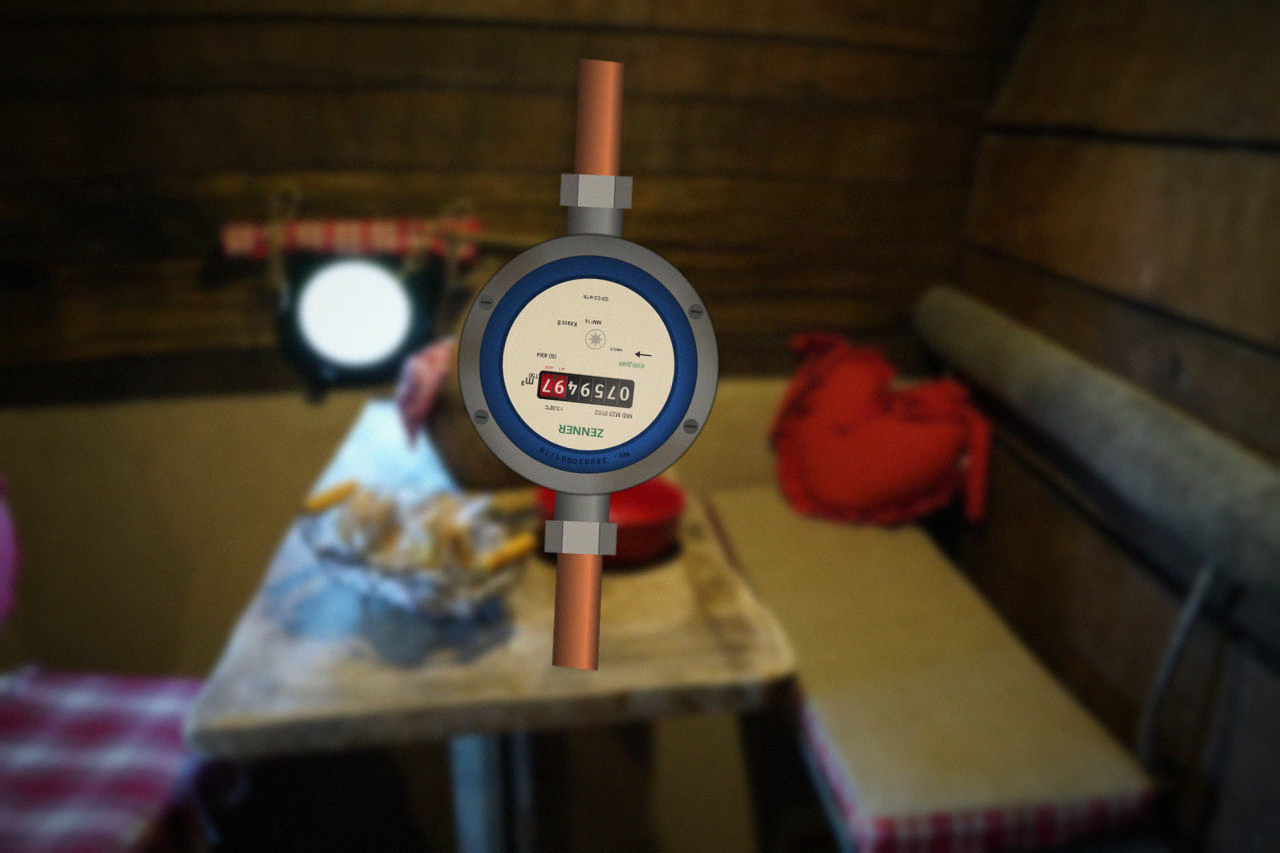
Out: m³ 7594.97
